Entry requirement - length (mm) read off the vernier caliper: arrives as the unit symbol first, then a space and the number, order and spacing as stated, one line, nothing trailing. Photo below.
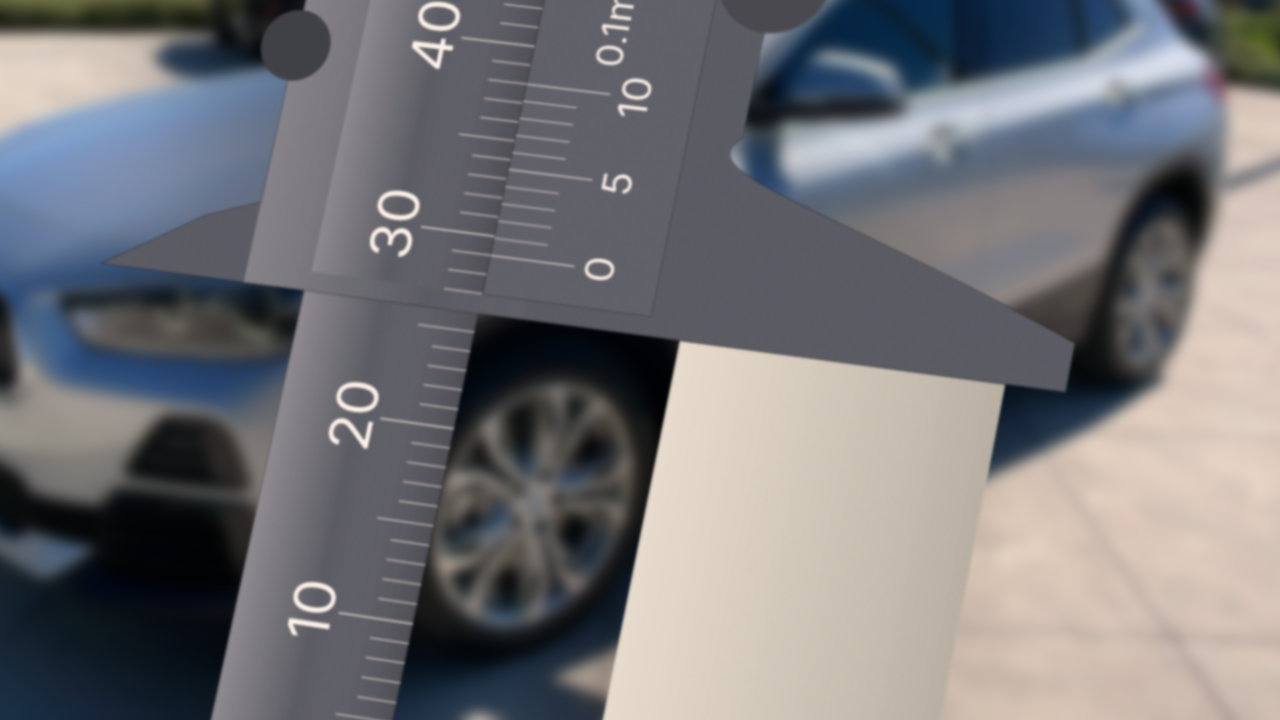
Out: mm 29.0
